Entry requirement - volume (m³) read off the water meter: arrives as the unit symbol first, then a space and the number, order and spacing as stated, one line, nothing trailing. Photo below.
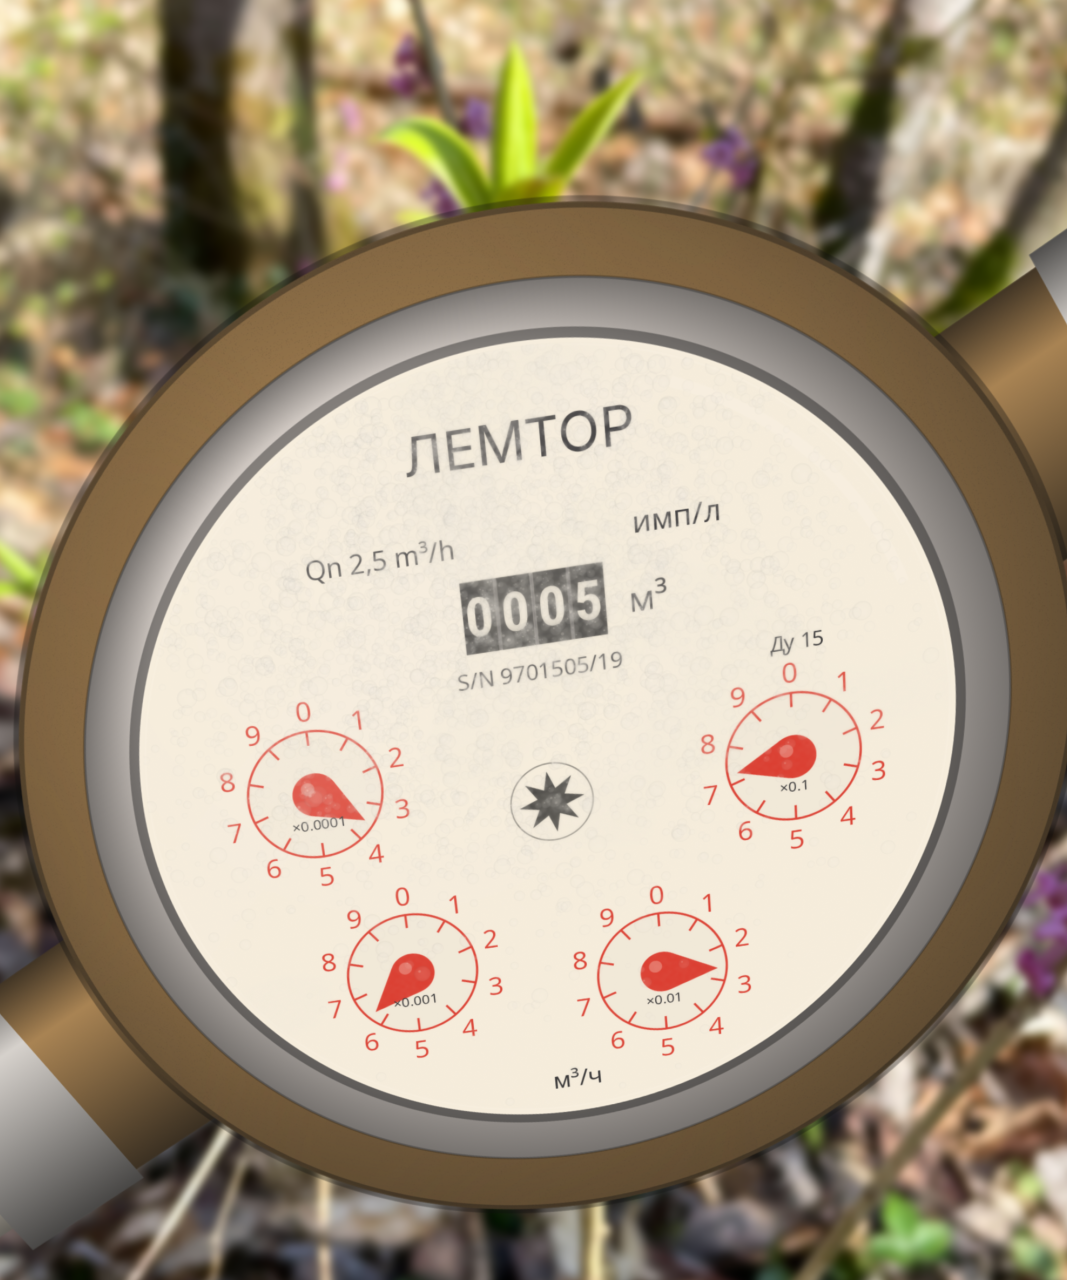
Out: m³ 5.7263
